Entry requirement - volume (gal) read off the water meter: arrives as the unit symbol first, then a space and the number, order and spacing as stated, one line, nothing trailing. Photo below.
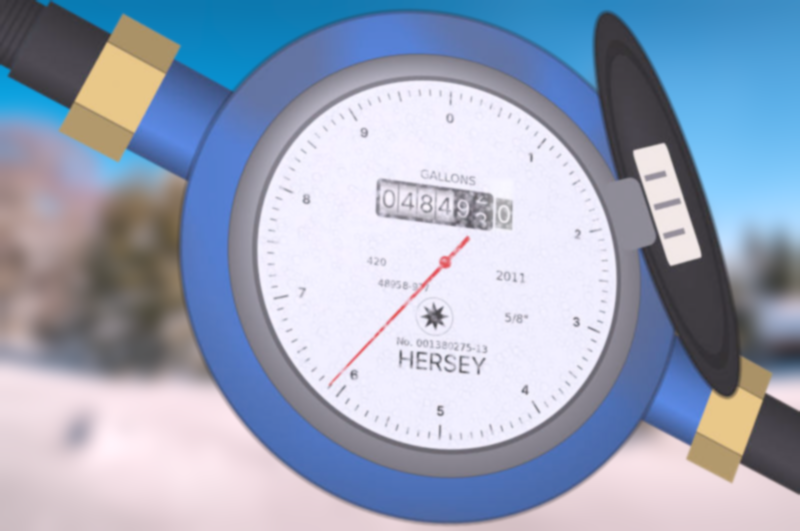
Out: gal 484926.1
